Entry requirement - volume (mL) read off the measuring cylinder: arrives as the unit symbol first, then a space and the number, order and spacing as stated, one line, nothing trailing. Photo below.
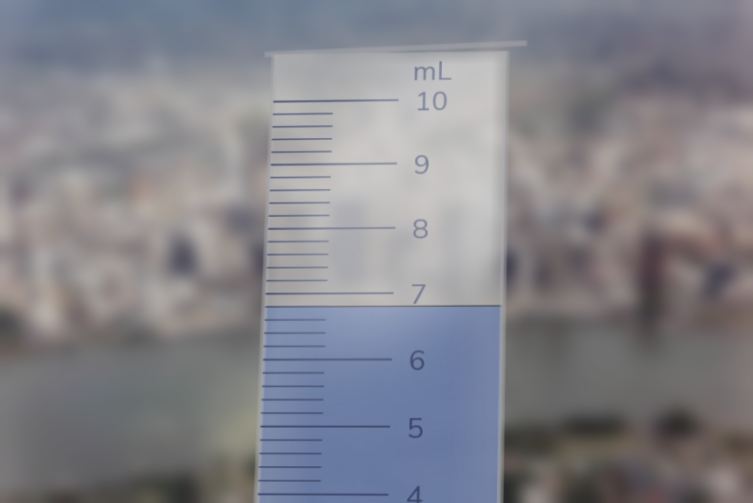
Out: mL 6.8
